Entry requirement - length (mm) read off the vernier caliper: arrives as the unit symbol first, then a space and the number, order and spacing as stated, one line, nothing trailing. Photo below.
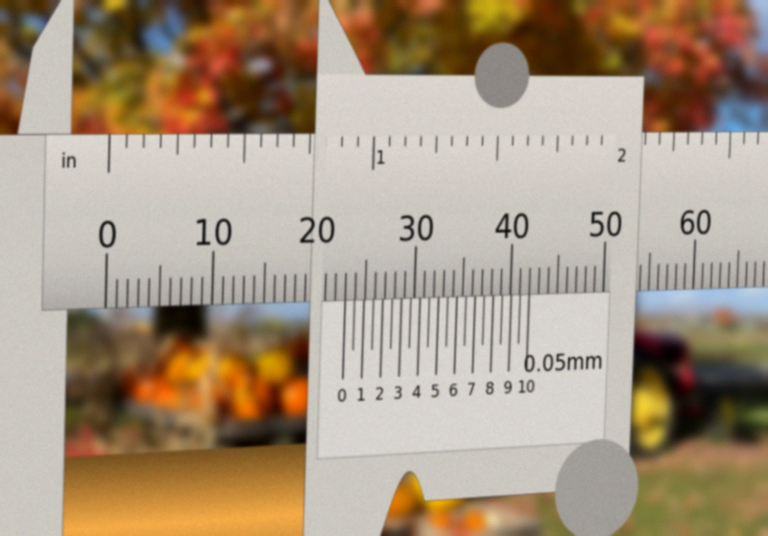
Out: mm 23.0
